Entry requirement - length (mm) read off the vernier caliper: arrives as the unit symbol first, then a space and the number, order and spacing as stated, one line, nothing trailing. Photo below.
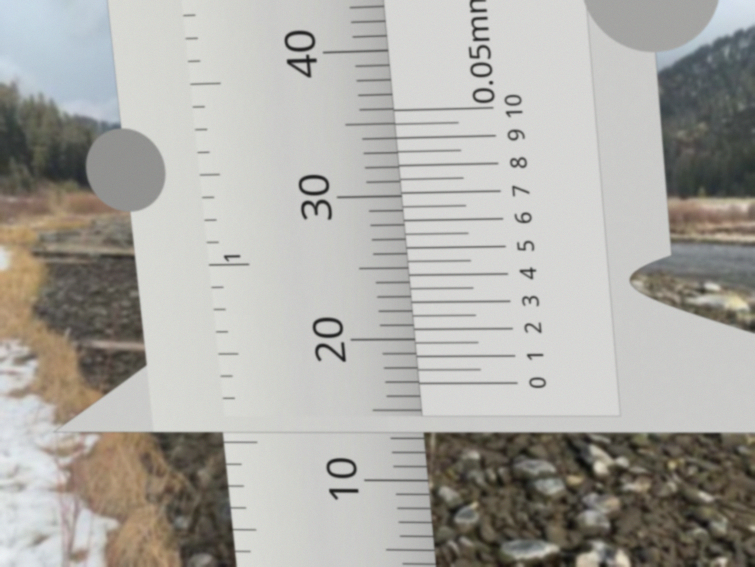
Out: mm 16.9
